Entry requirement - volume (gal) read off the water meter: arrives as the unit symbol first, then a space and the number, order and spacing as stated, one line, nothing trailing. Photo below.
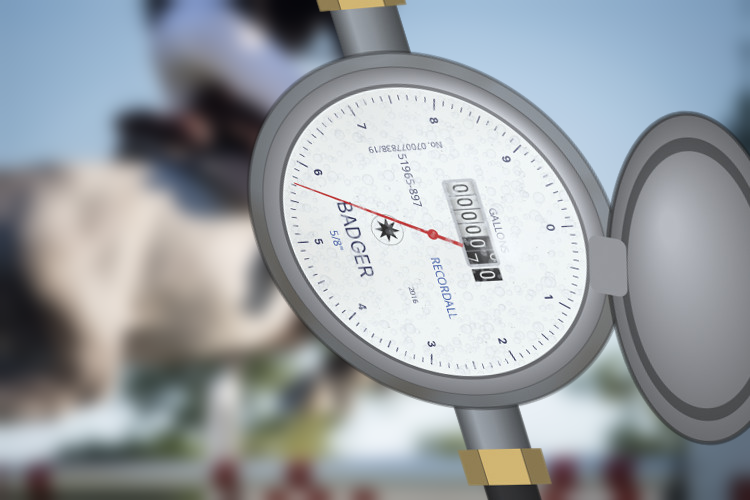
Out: gal 65.7
